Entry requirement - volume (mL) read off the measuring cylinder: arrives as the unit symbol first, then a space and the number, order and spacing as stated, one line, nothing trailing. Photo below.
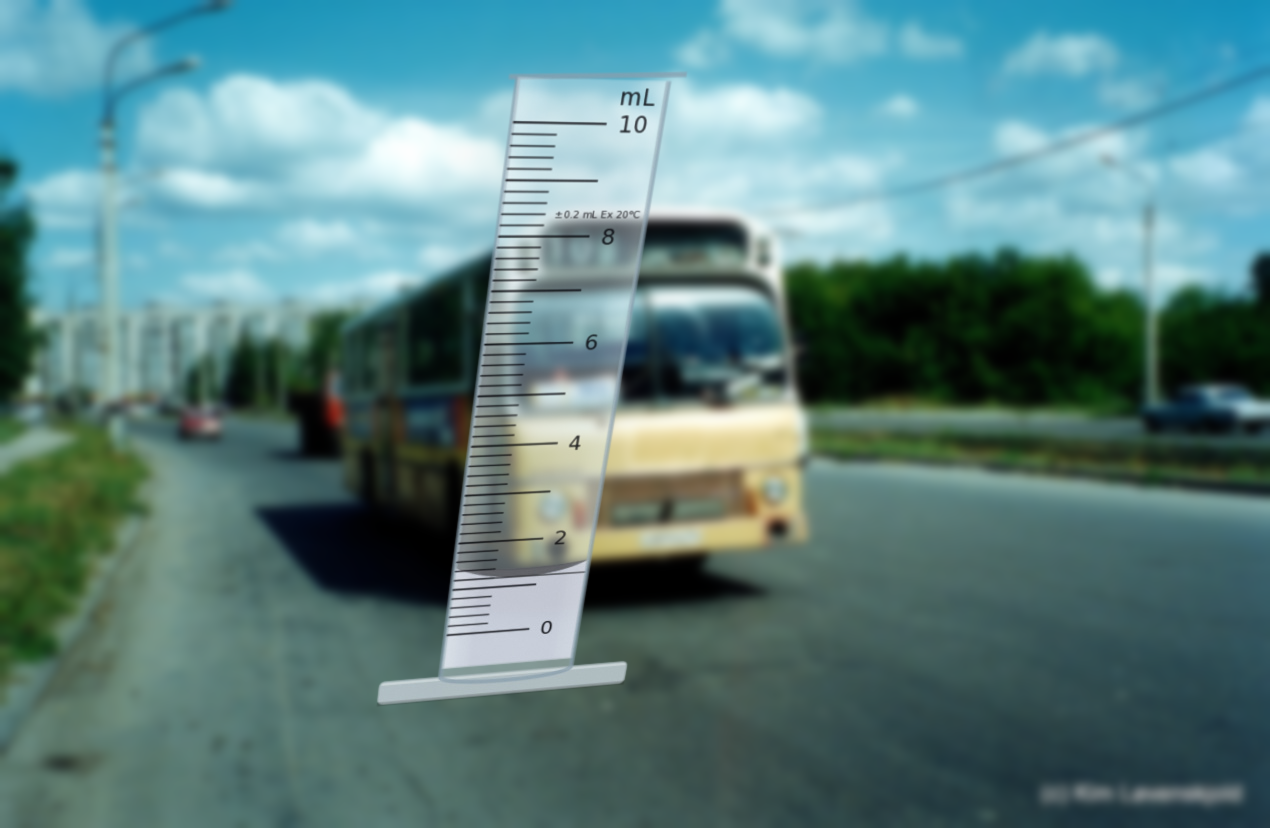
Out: mL 1.2
